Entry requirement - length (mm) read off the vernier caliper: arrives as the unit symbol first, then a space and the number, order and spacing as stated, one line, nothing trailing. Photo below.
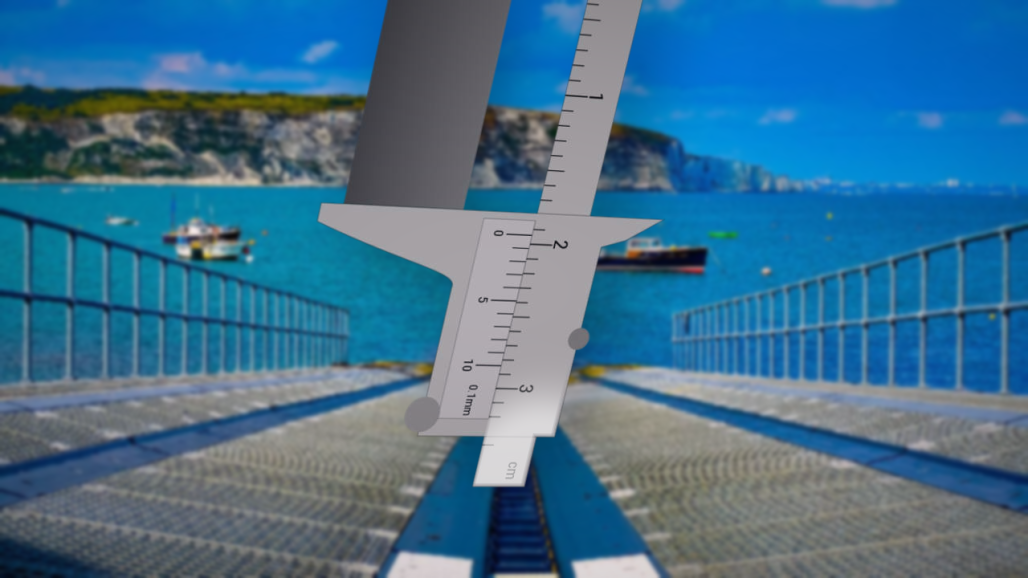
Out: mm 19.4
